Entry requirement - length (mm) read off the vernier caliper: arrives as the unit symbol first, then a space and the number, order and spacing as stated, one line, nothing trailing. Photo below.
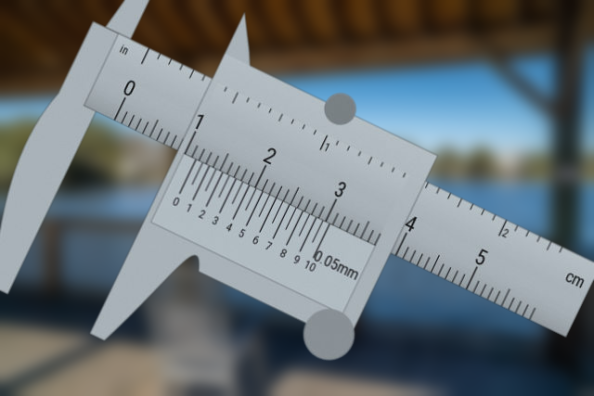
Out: mm 11.6
